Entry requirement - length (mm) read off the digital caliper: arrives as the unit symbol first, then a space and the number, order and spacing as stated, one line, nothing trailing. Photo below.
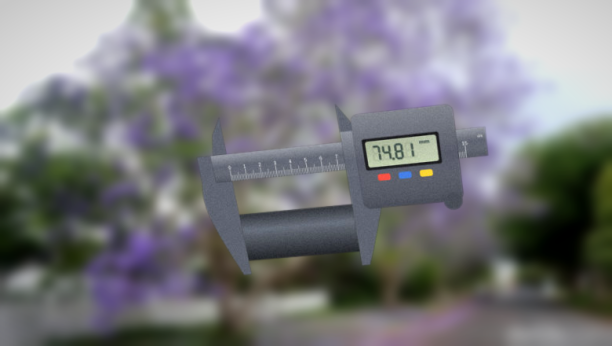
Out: mm 74.81
